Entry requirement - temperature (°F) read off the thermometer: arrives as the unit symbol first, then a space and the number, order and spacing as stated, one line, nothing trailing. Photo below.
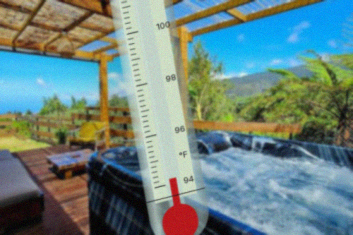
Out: °F 94.2
